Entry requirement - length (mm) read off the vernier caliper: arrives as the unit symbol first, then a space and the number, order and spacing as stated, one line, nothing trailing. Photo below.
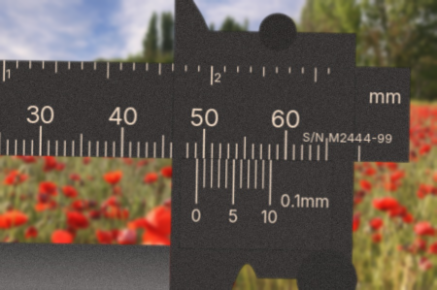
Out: mm 49.2
